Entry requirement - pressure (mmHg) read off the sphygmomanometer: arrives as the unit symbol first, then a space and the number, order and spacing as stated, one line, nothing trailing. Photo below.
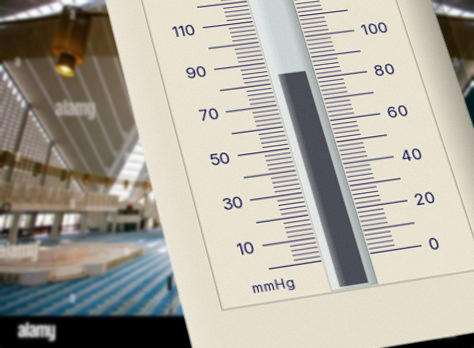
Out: mmHg 84
